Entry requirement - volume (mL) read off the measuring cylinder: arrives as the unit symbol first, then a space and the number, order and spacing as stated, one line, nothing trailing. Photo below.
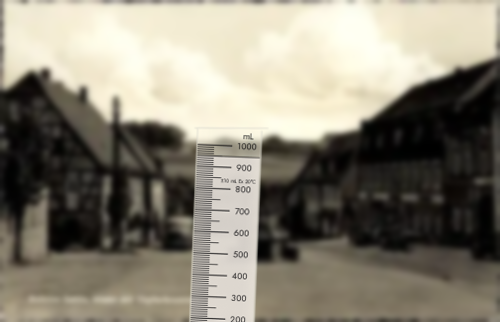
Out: mL 950
